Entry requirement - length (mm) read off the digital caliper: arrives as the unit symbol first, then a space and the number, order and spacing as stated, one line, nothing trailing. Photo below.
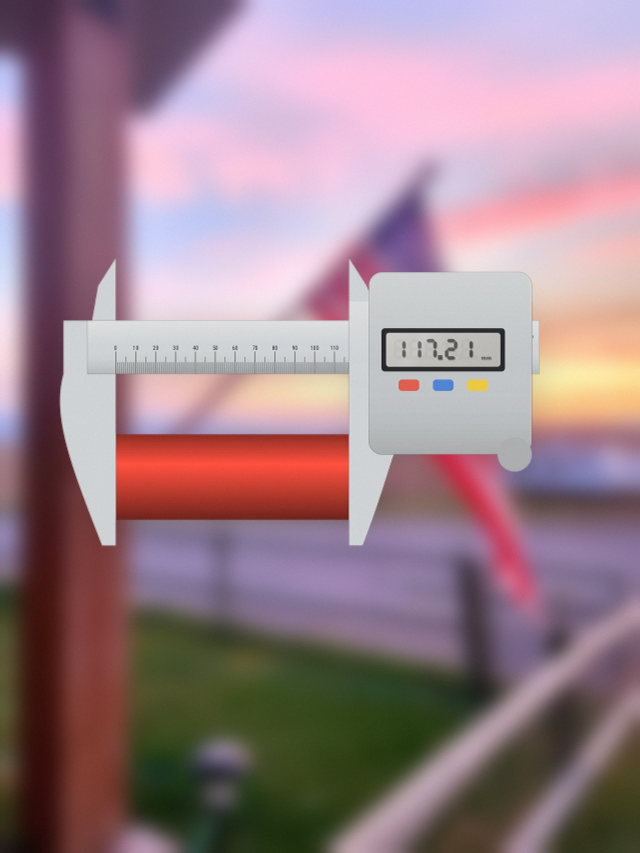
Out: mm 117.21
